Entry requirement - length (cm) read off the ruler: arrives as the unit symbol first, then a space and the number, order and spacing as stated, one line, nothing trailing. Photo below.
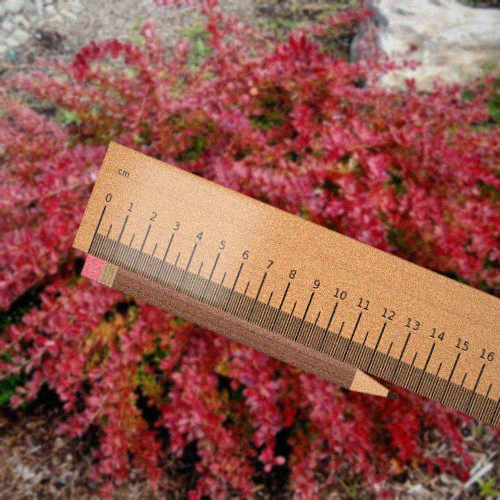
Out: cm 13.5
